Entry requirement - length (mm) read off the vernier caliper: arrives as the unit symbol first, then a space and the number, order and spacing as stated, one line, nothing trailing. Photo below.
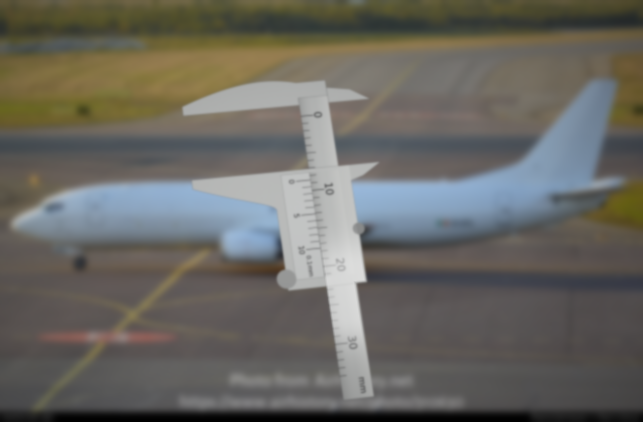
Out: mm 8.6
